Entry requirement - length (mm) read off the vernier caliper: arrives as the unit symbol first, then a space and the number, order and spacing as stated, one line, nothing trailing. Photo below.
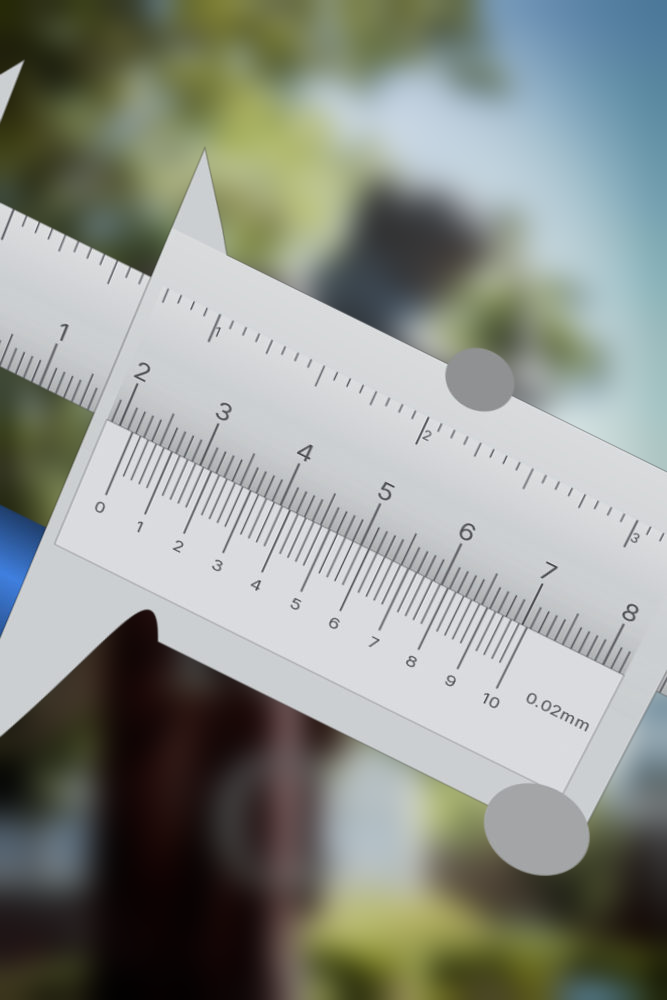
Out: mm 21.6
